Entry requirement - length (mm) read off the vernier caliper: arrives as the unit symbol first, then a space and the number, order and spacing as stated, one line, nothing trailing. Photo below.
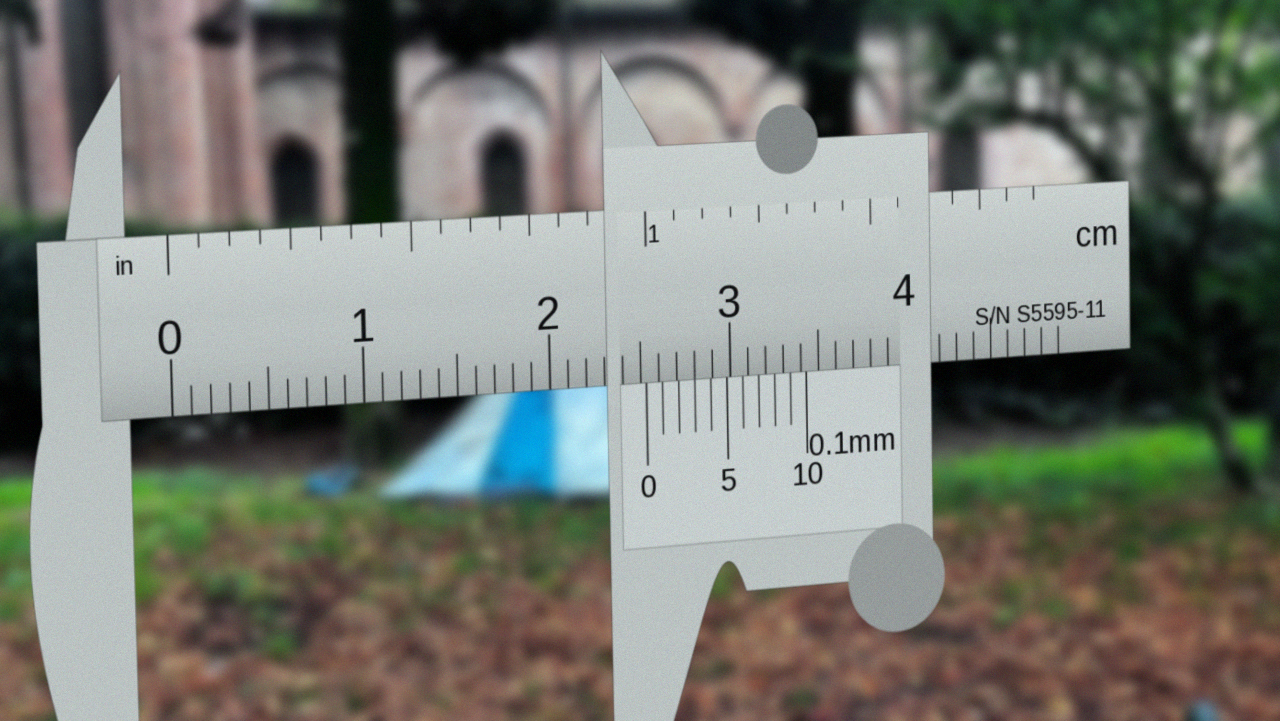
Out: mm 25.3
